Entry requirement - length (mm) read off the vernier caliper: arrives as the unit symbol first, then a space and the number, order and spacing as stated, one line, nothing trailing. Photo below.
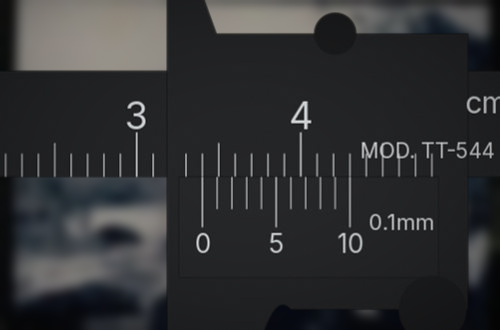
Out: mm 34.0
